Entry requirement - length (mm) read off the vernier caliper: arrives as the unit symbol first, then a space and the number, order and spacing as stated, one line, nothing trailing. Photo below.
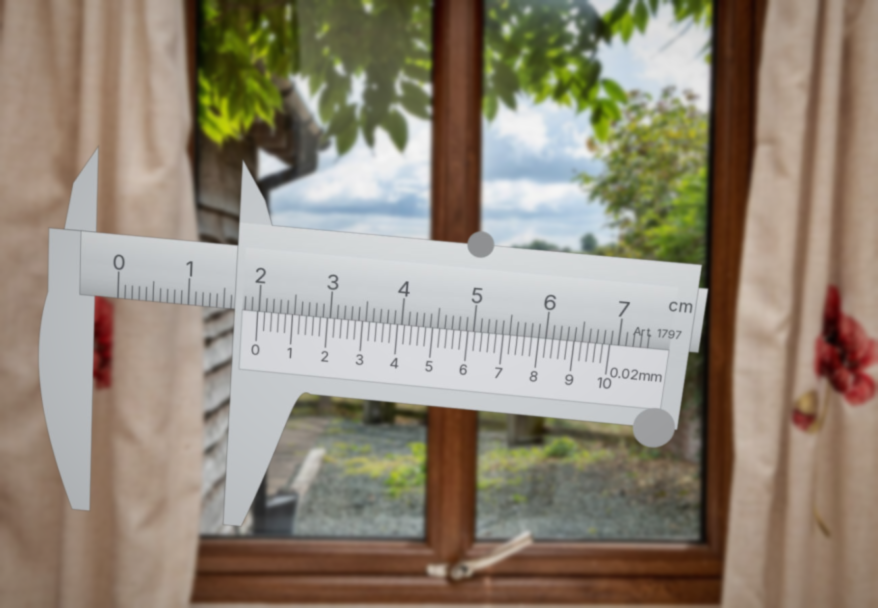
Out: mm 19.8
